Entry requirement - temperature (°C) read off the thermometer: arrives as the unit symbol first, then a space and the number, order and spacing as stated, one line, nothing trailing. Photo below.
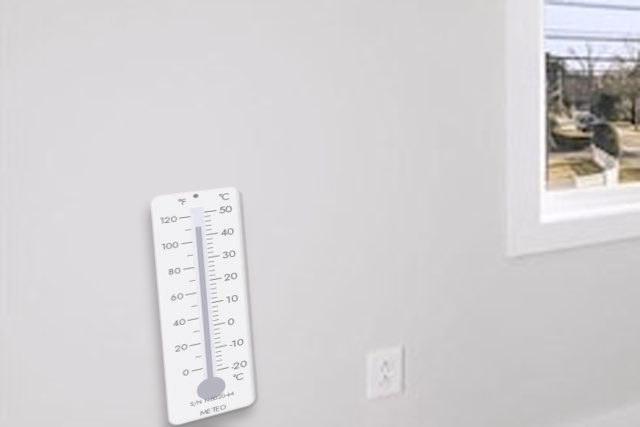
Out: °C 44
